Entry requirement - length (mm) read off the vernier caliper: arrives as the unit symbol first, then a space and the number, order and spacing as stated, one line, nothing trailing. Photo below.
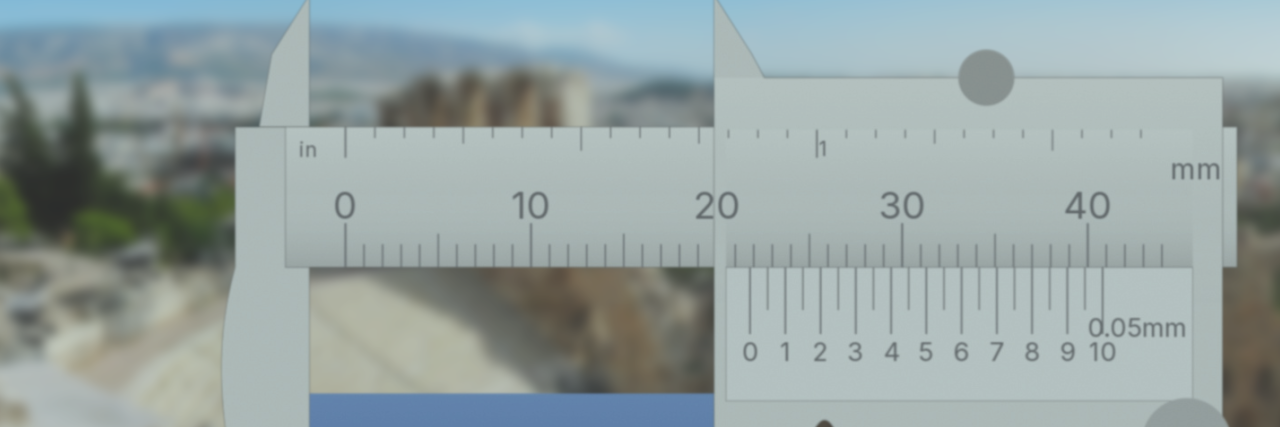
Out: mm 21.8
